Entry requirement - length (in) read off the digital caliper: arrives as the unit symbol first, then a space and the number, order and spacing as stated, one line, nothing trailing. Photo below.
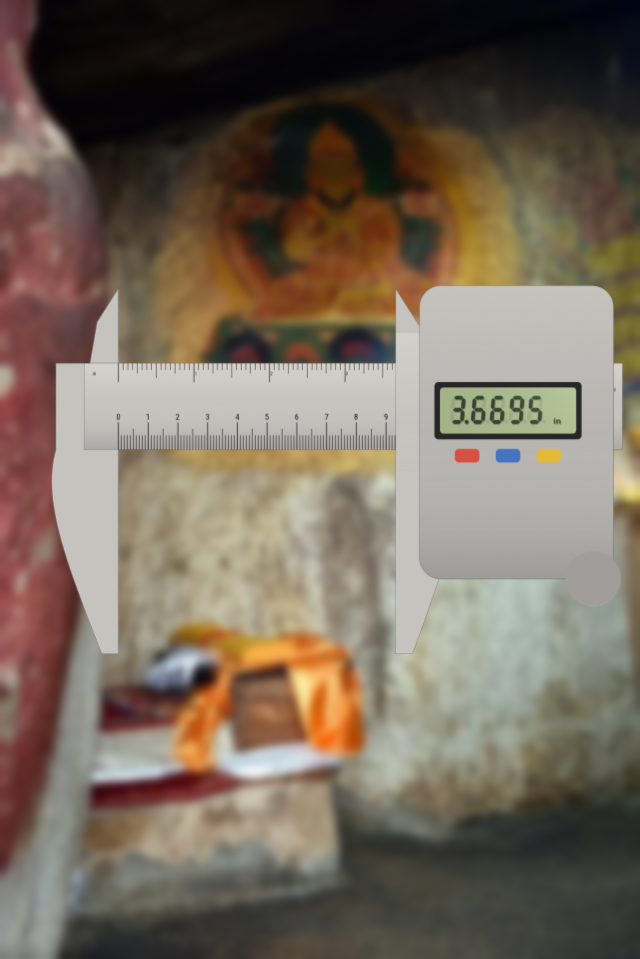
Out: in 3.6695
